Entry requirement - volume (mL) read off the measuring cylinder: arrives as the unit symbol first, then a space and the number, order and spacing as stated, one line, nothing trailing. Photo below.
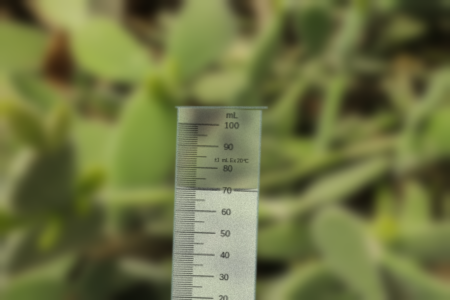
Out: mL 70
